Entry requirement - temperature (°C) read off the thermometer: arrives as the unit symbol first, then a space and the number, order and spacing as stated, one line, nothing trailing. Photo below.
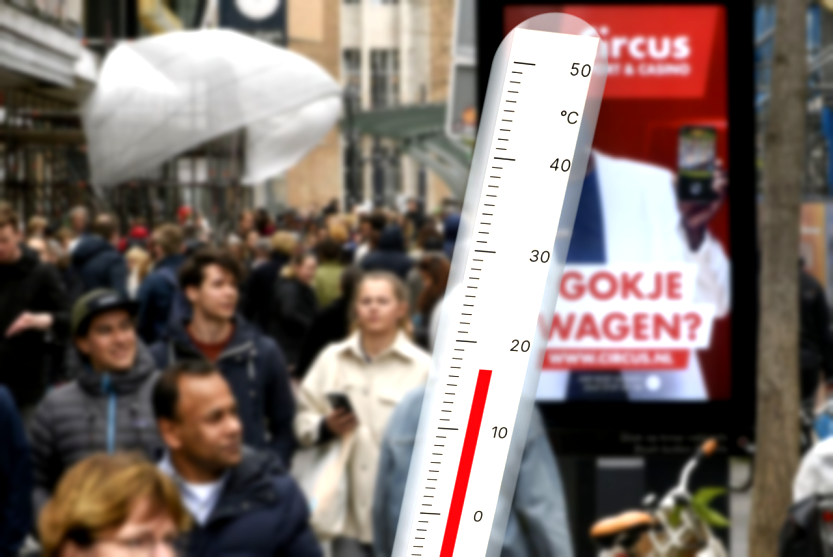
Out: °C 17
